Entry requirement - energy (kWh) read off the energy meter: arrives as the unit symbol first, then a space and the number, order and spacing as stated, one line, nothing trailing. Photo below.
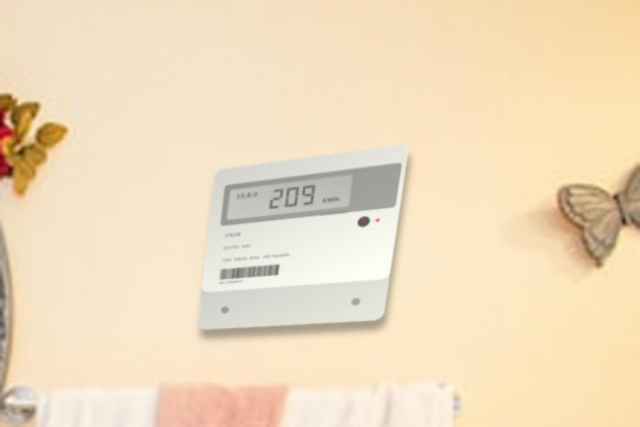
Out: kWh 209
